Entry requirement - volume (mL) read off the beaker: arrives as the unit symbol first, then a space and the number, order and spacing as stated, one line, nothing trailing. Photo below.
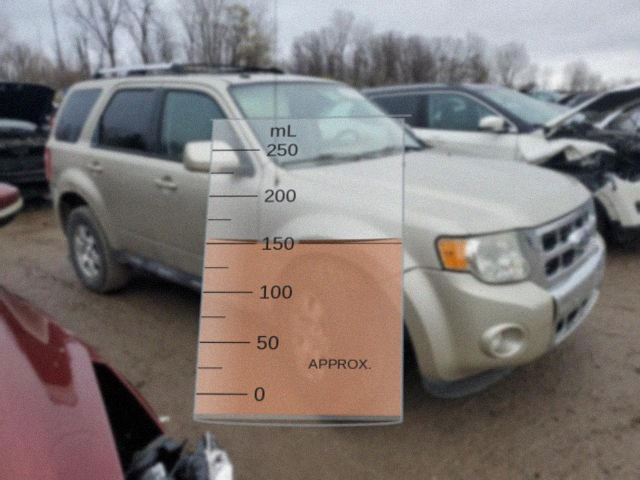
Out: mL 150
